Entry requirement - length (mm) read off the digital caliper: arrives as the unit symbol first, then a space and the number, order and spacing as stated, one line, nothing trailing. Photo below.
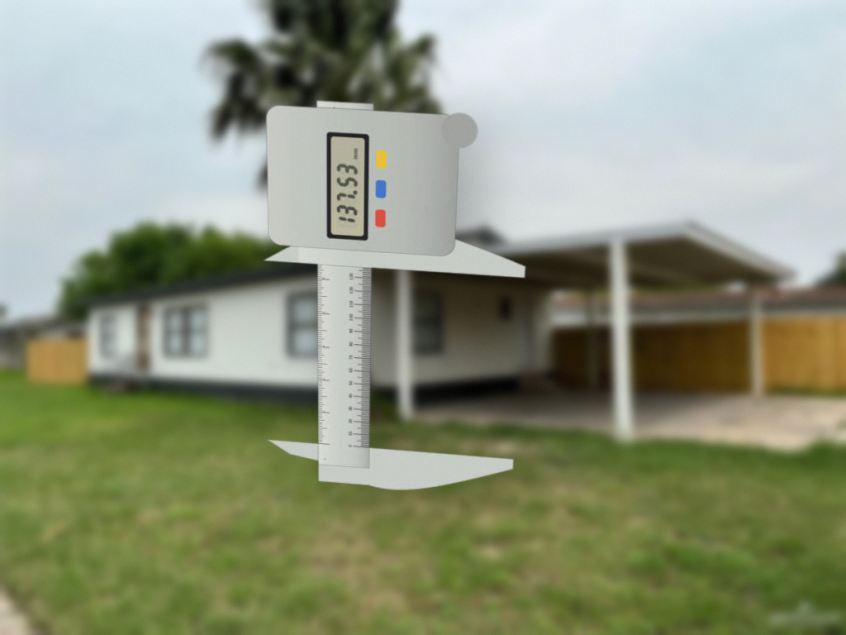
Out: mm 137.53
